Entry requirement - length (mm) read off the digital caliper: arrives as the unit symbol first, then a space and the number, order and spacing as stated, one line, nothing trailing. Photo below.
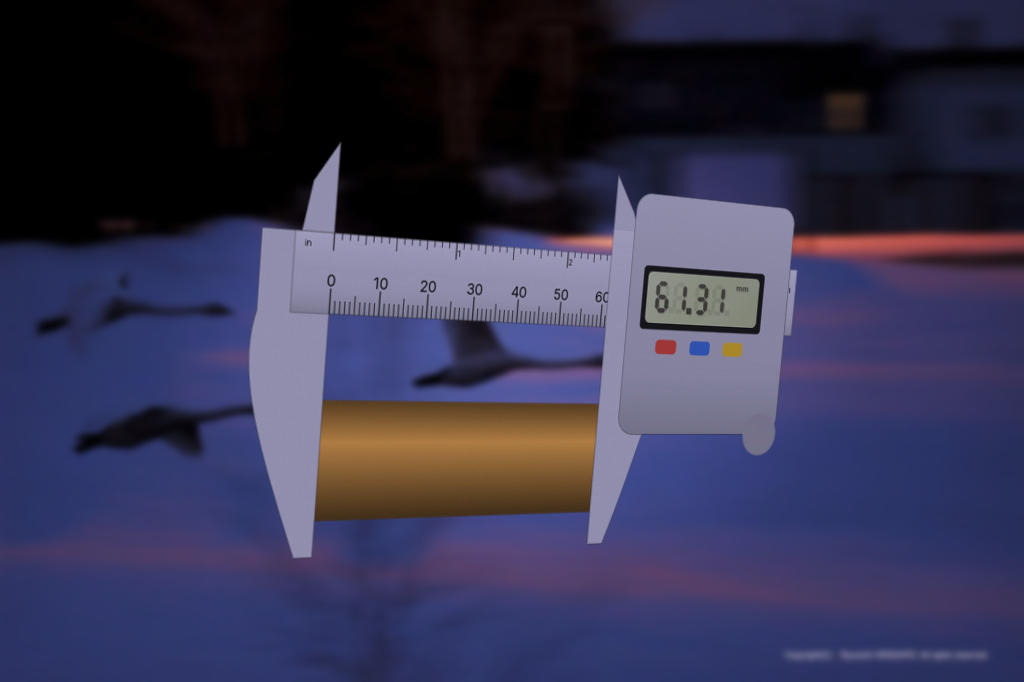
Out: mm 61.31
